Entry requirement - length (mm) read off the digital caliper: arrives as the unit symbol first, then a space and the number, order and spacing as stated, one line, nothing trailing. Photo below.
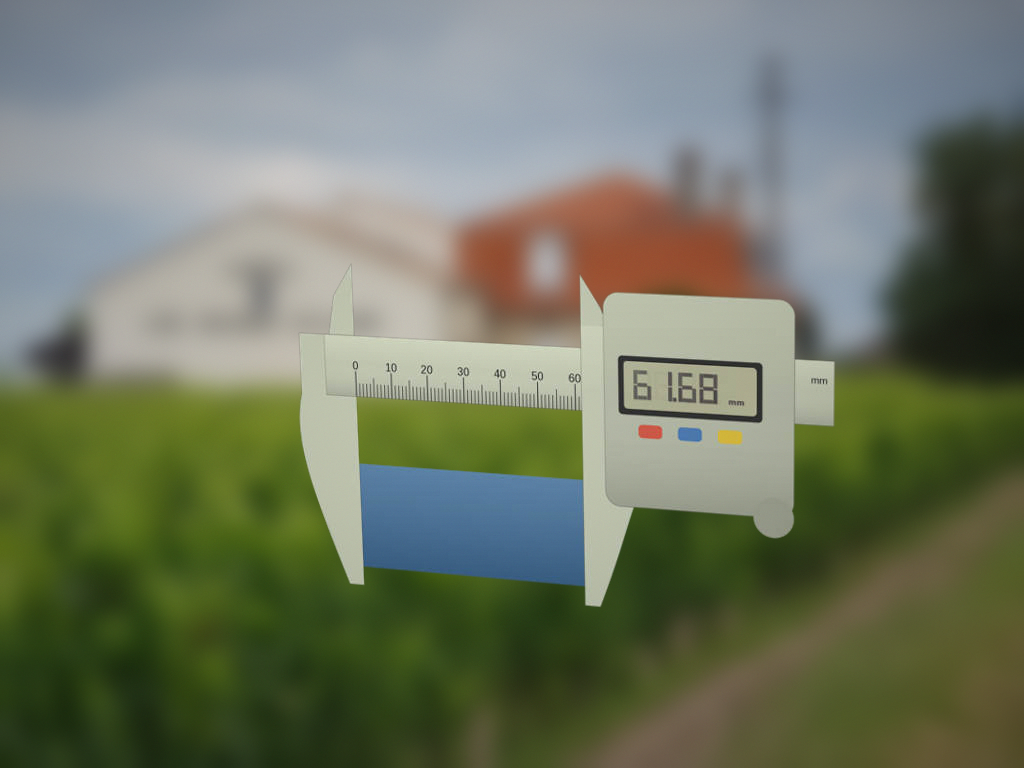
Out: mm 61.68
